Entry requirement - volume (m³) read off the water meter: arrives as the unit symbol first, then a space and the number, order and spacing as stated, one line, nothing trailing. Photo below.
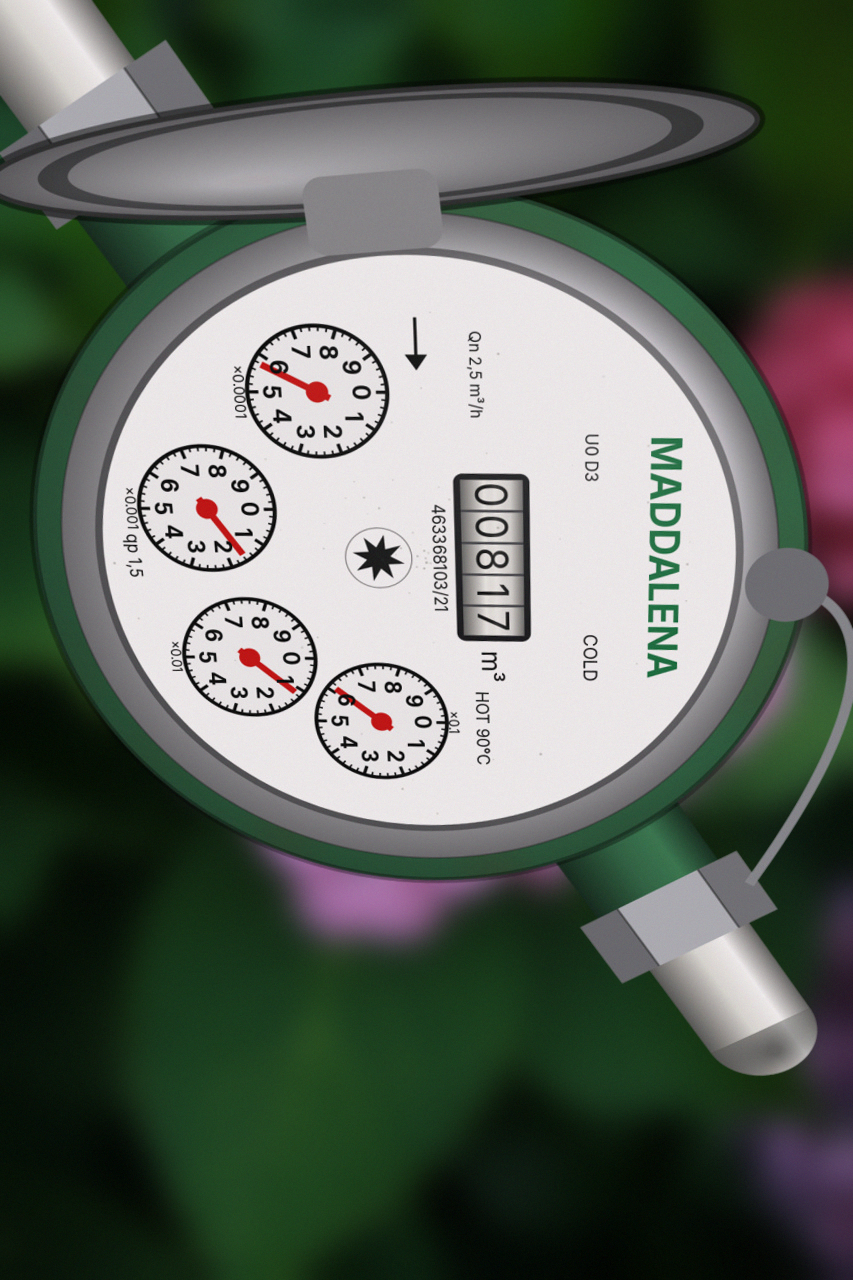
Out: m³ 817.6115
